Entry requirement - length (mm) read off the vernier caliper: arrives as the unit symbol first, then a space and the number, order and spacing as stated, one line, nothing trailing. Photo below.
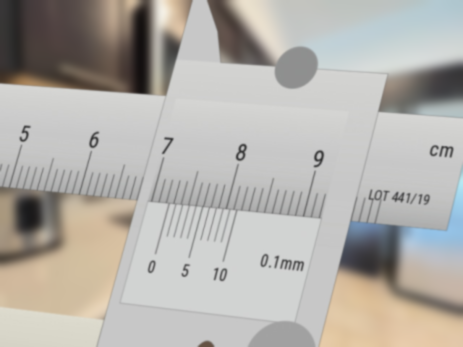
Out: mm 72.4
